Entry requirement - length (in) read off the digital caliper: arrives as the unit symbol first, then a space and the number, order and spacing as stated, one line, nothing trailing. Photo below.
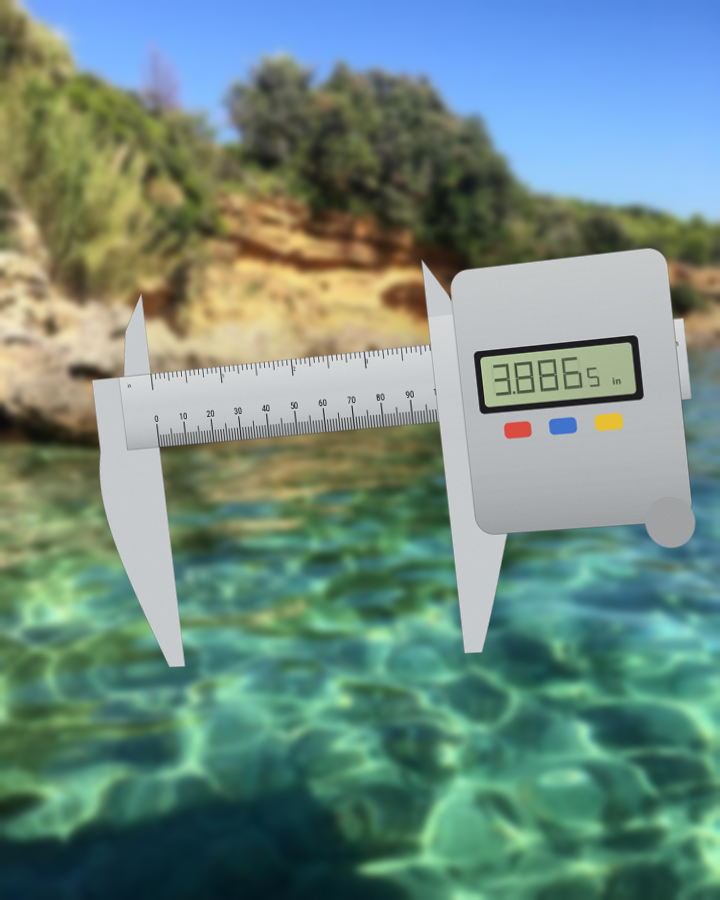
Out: in 3.8865
